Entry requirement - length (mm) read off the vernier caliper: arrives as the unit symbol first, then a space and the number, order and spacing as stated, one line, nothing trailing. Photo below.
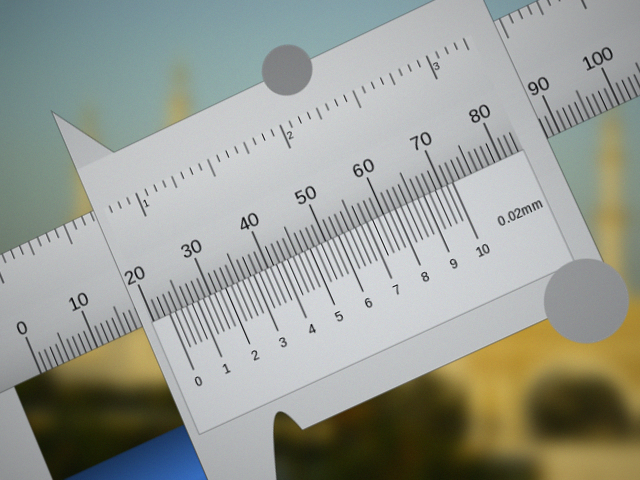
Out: mm 22.8
